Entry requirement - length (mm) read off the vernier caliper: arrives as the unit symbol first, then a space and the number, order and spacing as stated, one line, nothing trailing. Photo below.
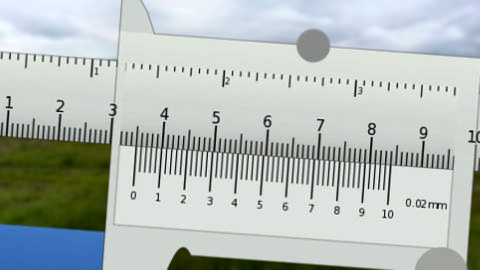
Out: mm 35.0
